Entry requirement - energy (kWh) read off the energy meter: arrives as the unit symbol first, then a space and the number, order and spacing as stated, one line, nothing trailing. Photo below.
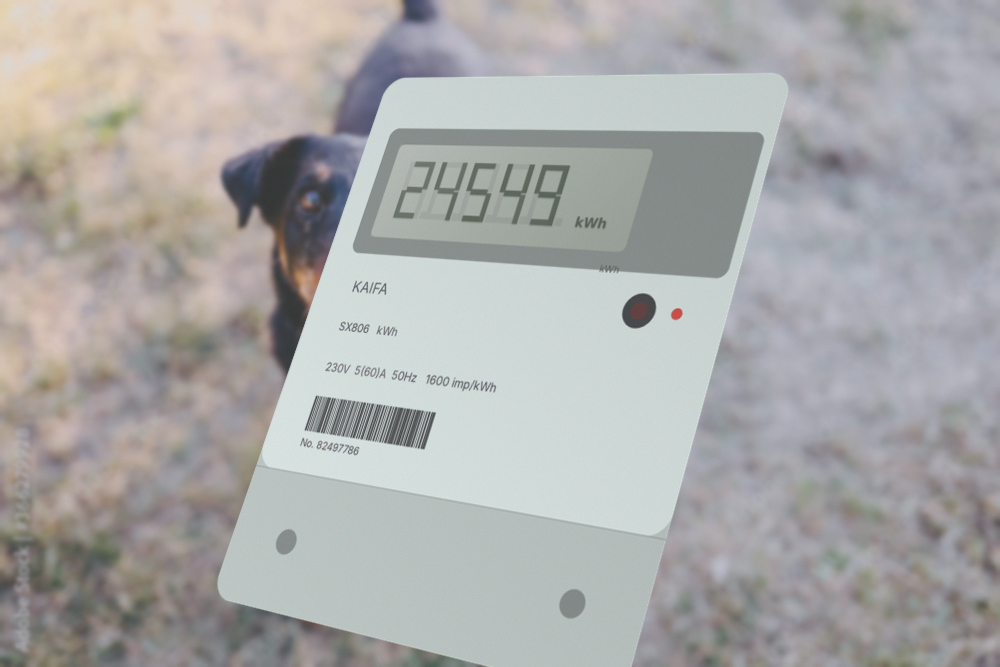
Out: kWh 24549
